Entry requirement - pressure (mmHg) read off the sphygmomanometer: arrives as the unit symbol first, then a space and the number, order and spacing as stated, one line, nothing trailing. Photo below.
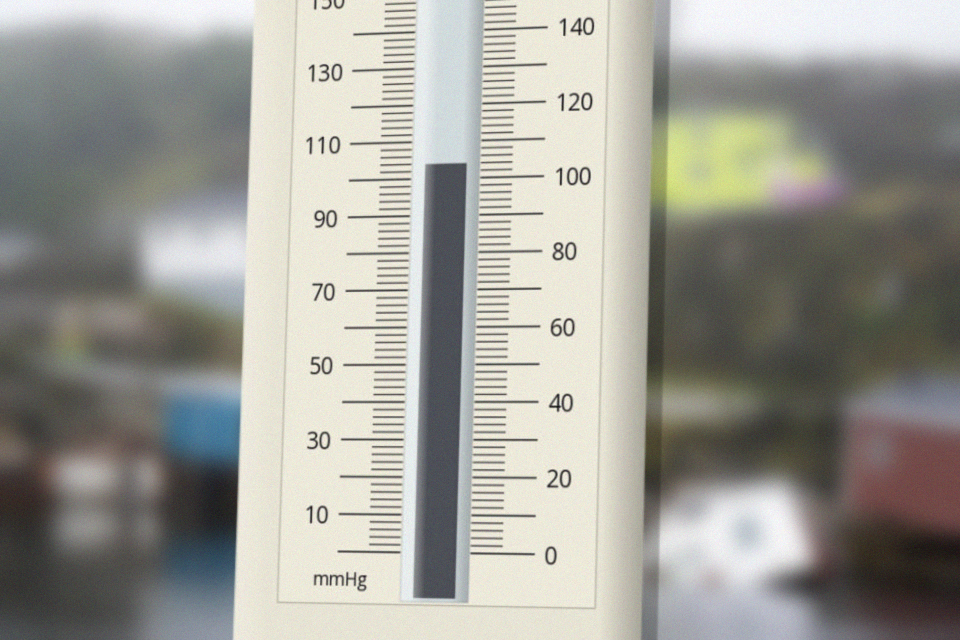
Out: mmHg 104
